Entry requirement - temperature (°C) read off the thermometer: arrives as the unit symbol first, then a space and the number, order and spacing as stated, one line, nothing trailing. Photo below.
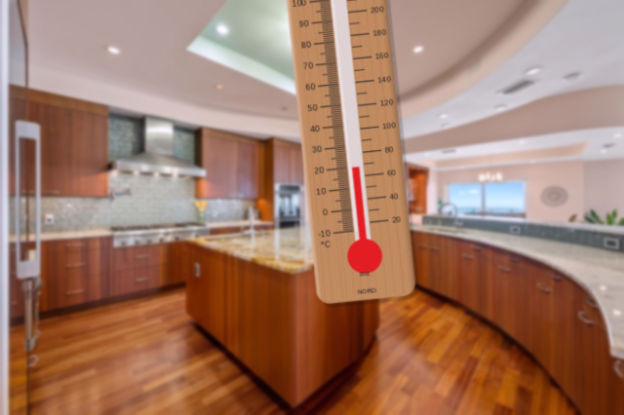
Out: °C 20
